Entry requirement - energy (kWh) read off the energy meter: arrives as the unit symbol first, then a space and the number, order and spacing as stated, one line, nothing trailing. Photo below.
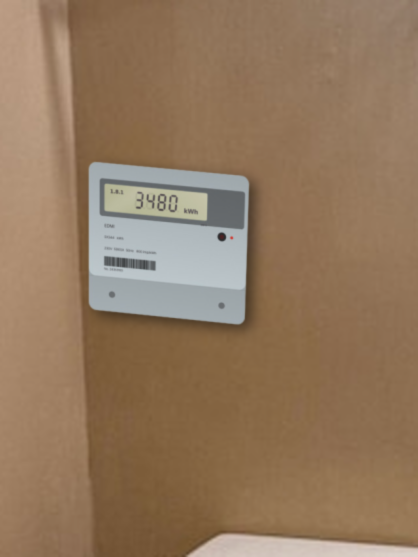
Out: kWh 3480
